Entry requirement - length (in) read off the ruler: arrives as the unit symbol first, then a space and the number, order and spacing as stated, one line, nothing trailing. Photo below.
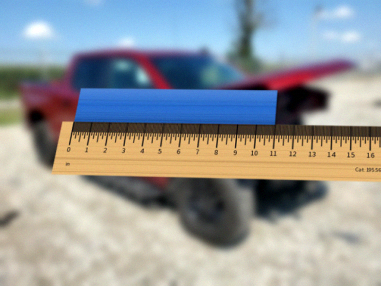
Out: in 11
